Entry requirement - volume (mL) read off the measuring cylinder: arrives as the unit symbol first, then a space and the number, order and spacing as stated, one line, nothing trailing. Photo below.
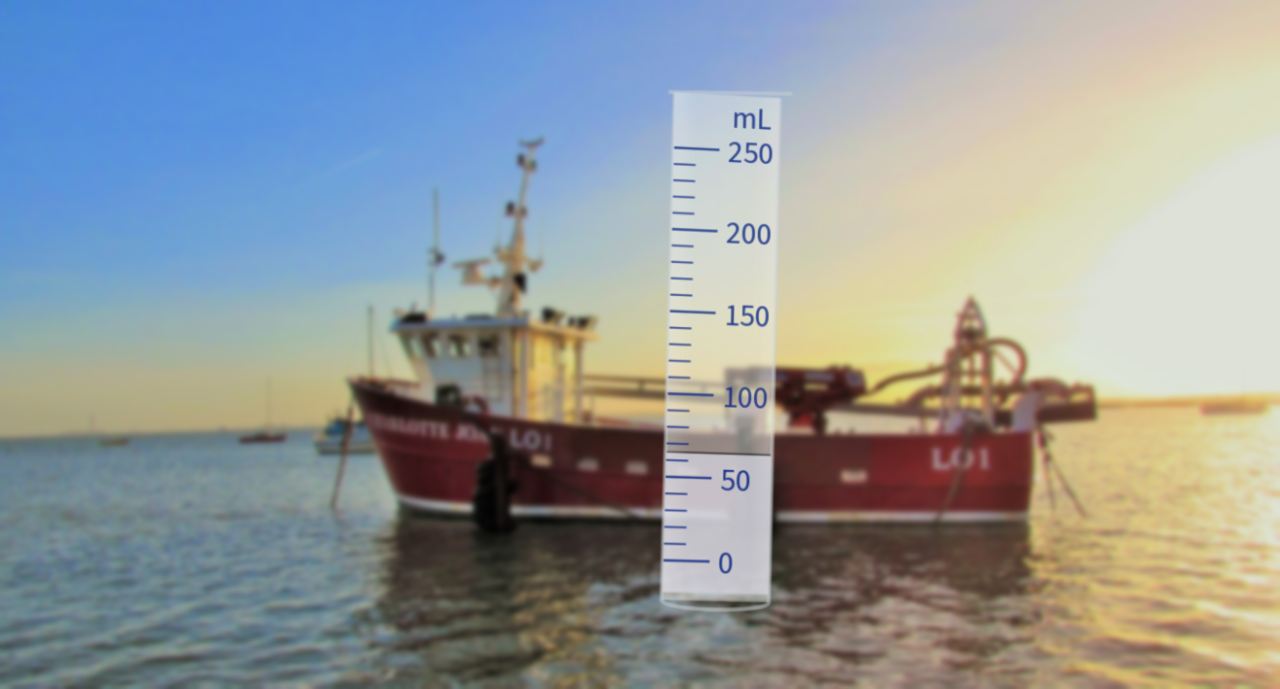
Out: mL 65
